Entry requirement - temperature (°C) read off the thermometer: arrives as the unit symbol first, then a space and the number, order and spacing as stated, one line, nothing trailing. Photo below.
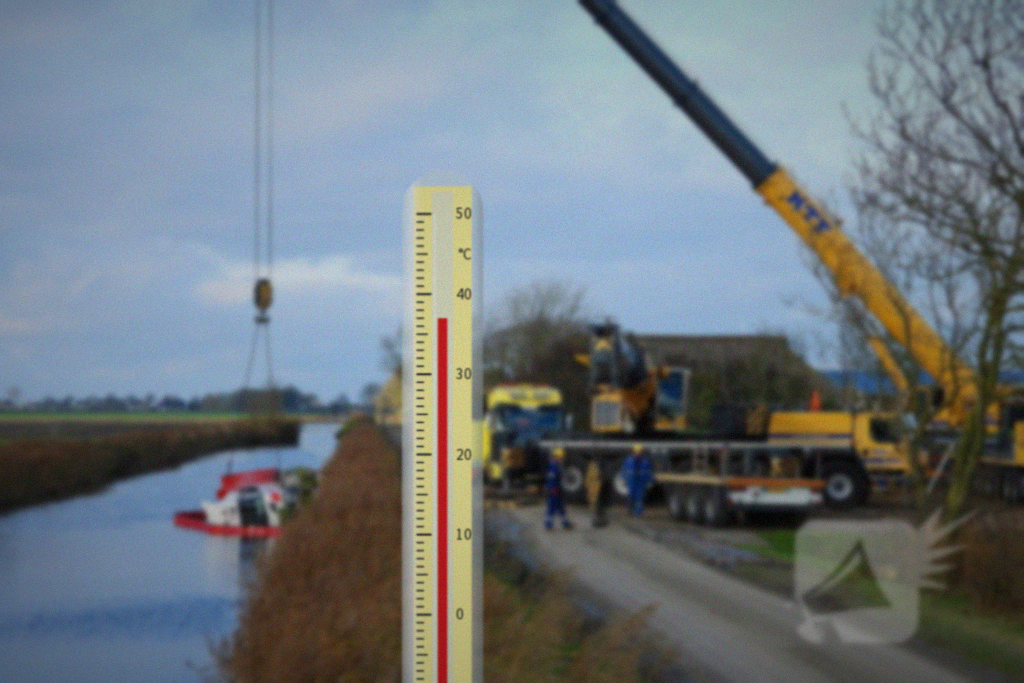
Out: °C 37
